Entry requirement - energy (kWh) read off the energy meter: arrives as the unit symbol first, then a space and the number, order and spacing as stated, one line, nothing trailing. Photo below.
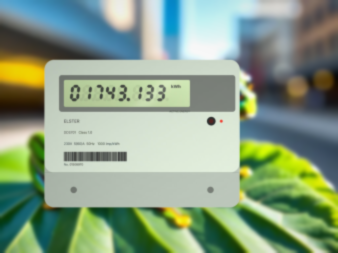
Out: kWh 1743.133
